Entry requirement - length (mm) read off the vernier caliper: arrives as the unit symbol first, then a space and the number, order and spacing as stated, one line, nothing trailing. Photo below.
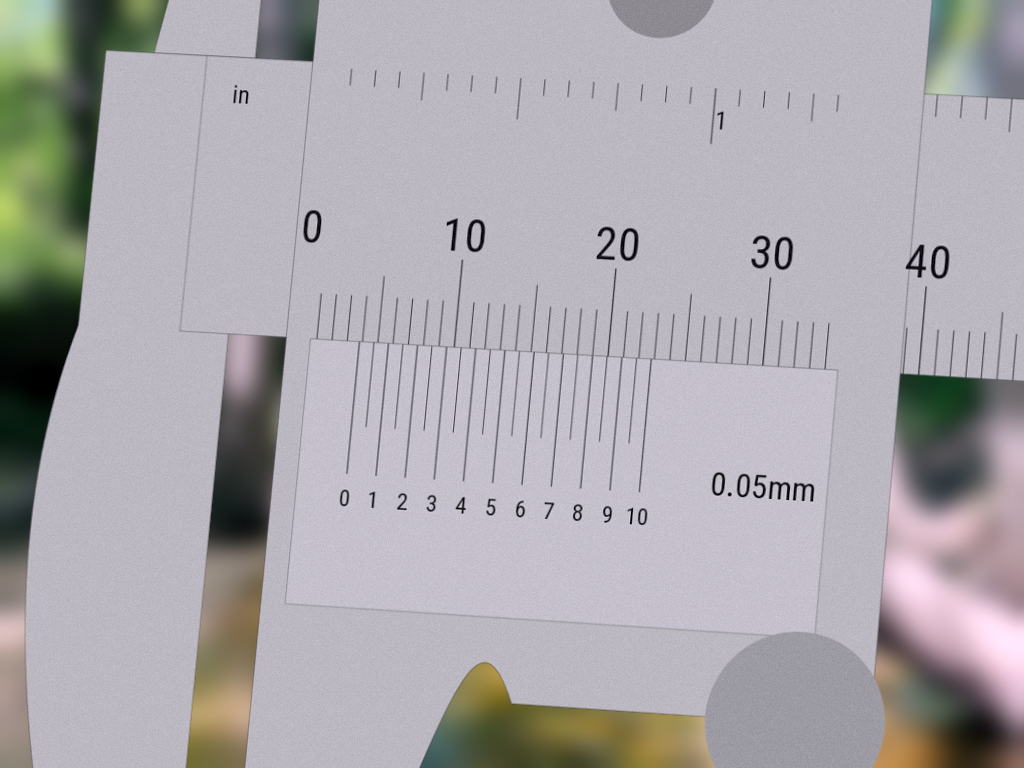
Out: mm 3.8
